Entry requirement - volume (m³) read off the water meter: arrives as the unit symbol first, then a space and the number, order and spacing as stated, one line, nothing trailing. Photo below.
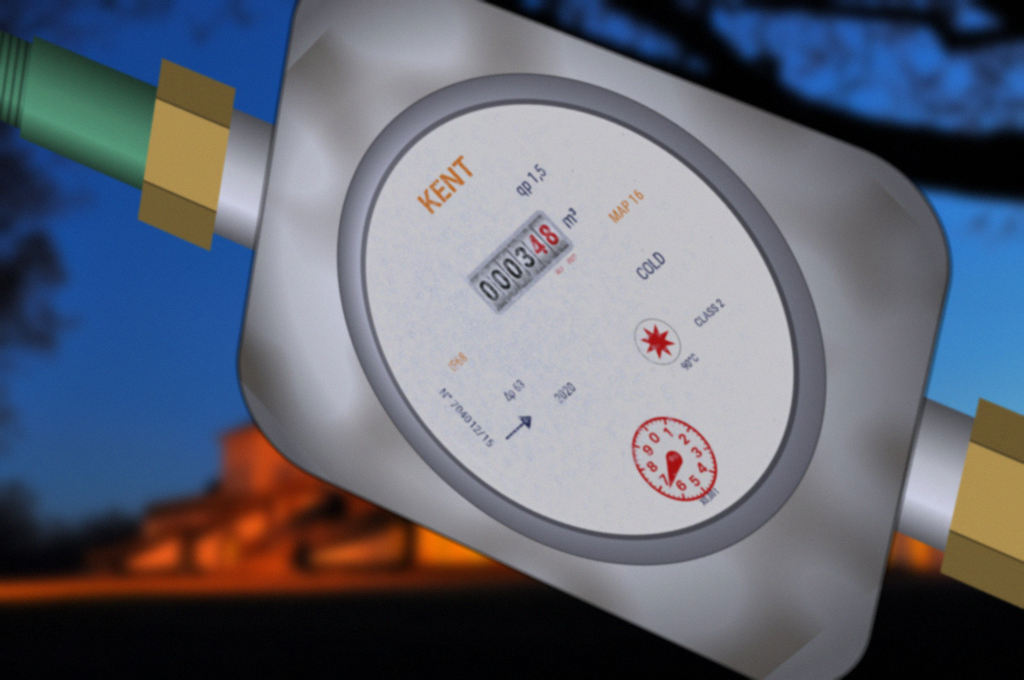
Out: m³ 3.486
